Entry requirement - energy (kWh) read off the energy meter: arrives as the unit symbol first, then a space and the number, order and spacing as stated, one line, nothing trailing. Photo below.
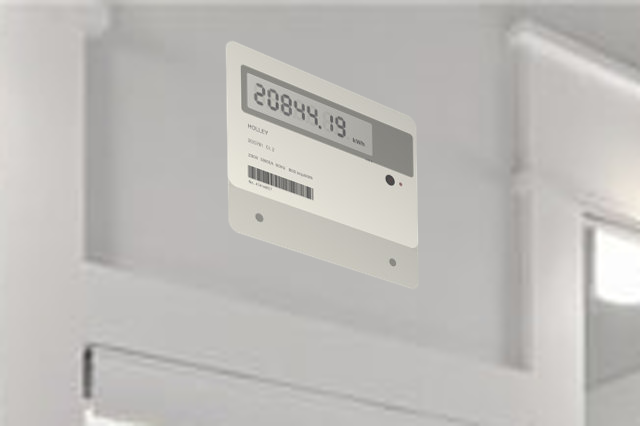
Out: kWh 20844.19
